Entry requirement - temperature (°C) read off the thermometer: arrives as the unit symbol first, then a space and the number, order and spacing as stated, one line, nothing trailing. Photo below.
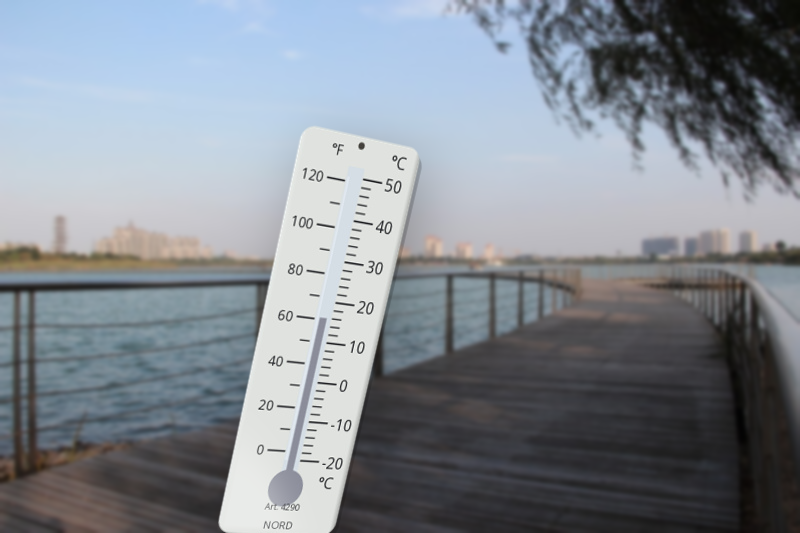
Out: °C 16
